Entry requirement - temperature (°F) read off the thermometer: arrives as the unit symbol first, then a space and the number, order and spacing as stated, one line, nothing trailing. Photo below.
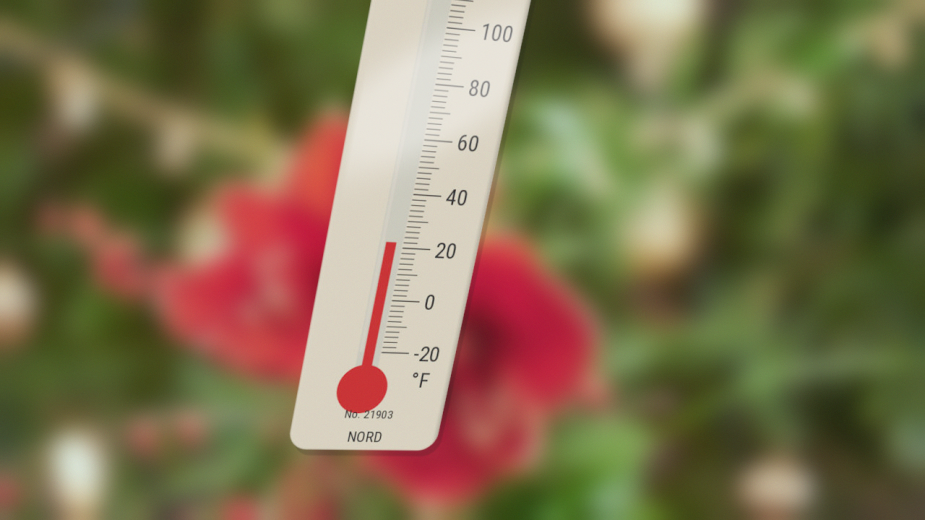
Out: °F 22
